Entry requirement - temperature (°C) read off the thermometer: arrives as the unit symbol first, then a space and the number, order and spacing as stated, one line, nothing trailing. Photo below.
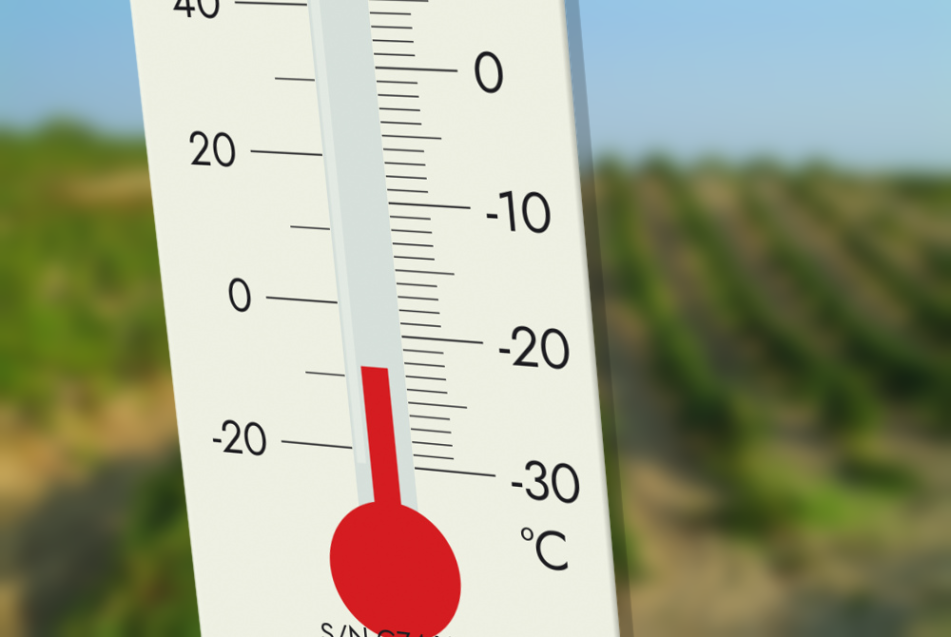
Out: °C -22.5
